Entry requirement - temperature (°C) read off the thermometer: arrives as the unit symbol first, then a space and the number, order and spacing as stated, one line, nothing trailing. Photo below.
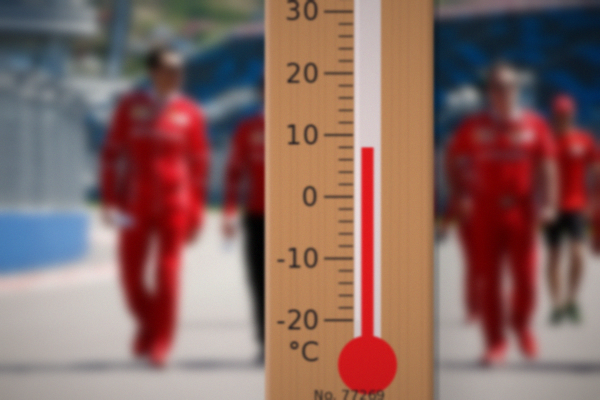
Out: °C 8
